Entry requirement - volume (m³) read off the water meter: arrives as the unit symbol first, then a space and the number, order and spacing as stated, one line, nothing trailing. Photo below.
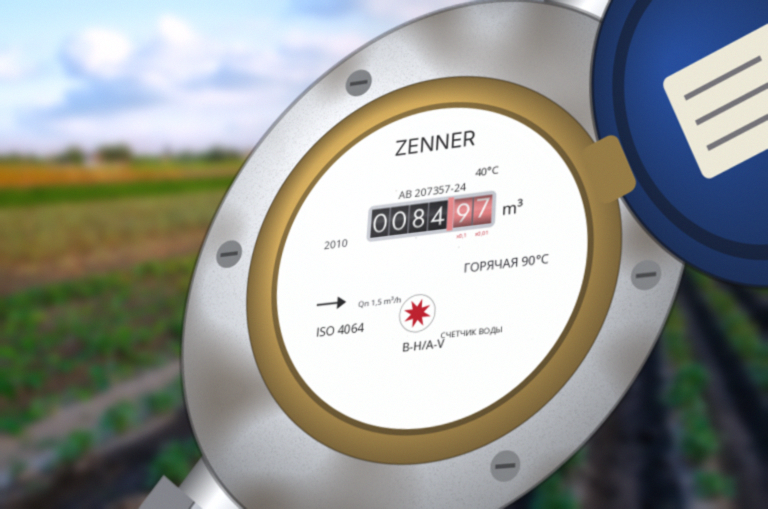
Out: m³ 84.97
